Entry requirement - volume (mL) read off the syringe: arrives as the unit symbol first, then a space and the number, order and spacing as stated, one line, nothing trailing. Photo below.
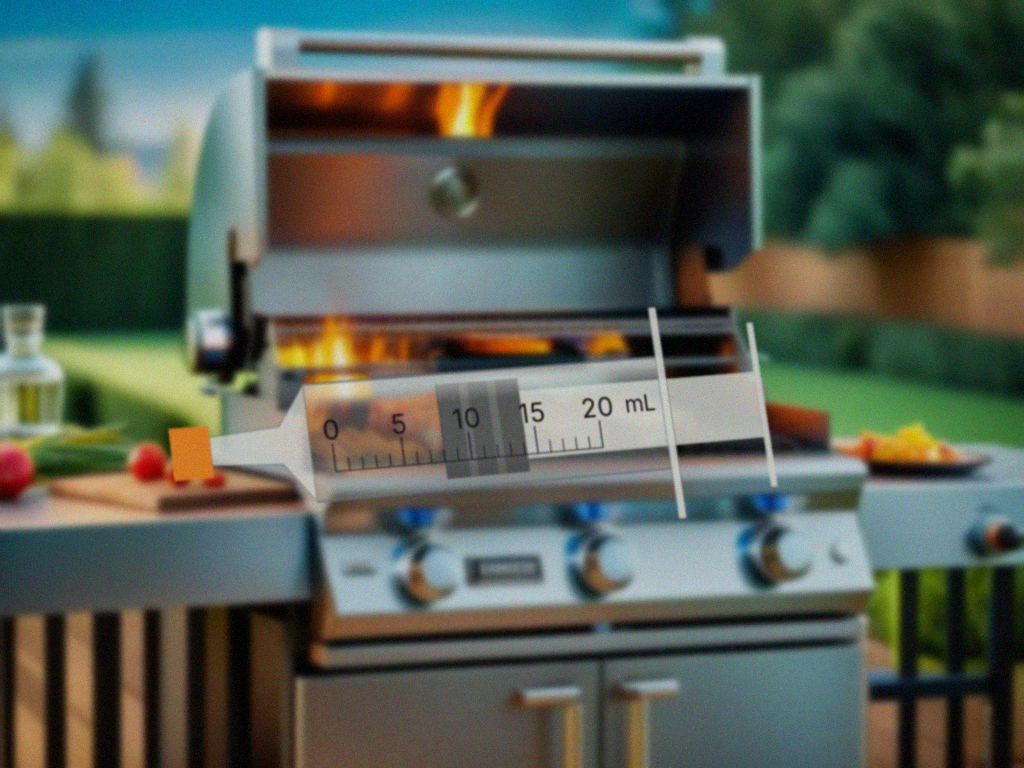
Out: mL 8
